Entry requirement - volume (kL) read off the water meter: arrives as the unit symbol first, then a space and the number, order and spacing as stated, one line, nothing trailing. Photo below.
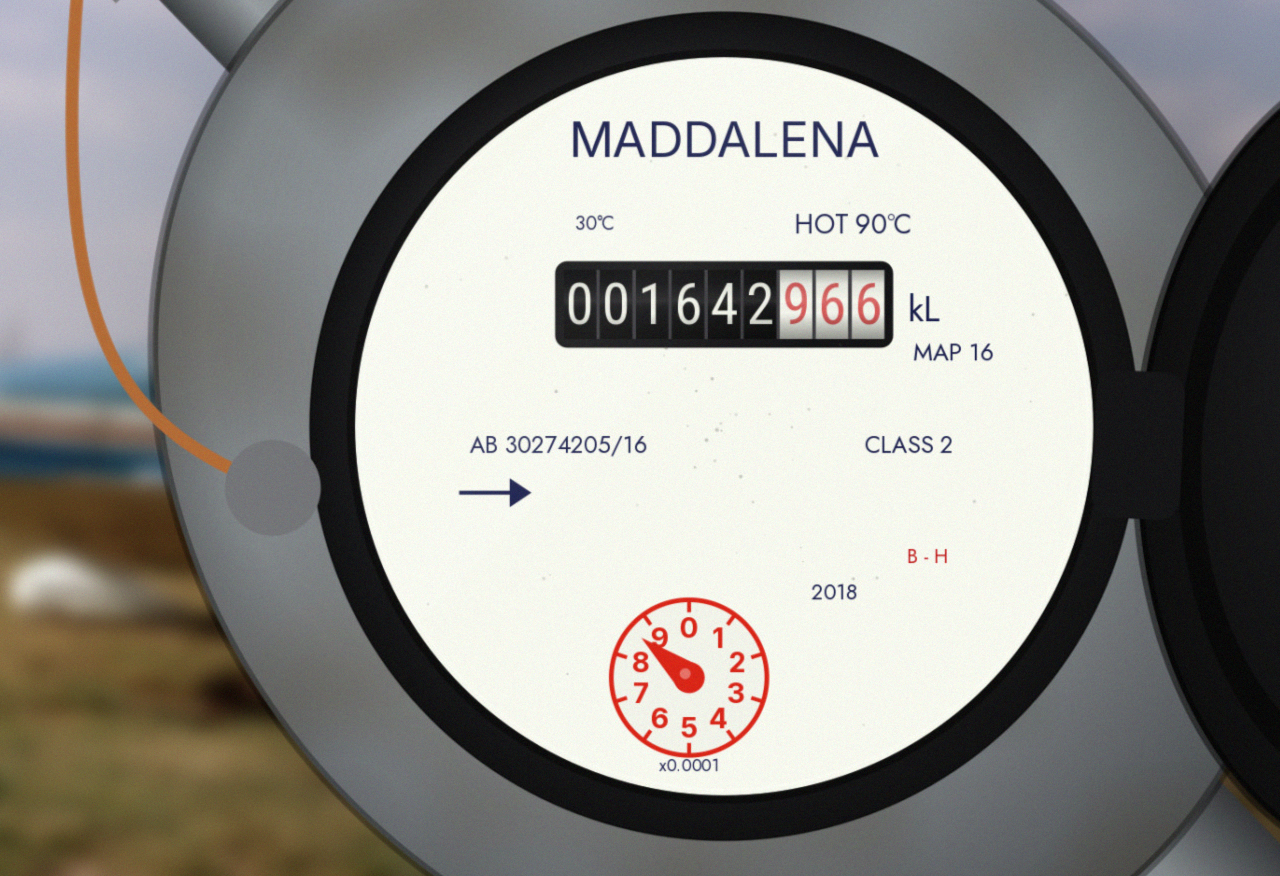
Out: kL 1642.9668
